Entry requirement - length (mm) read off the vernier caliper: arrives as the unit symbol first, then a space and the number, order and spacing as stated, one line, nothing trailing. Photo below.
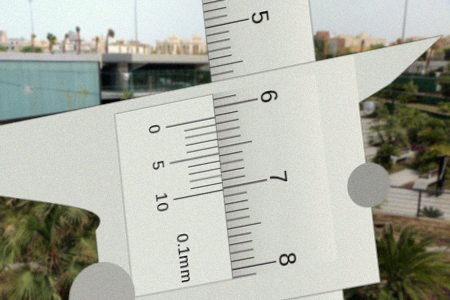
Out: mm 61.2
